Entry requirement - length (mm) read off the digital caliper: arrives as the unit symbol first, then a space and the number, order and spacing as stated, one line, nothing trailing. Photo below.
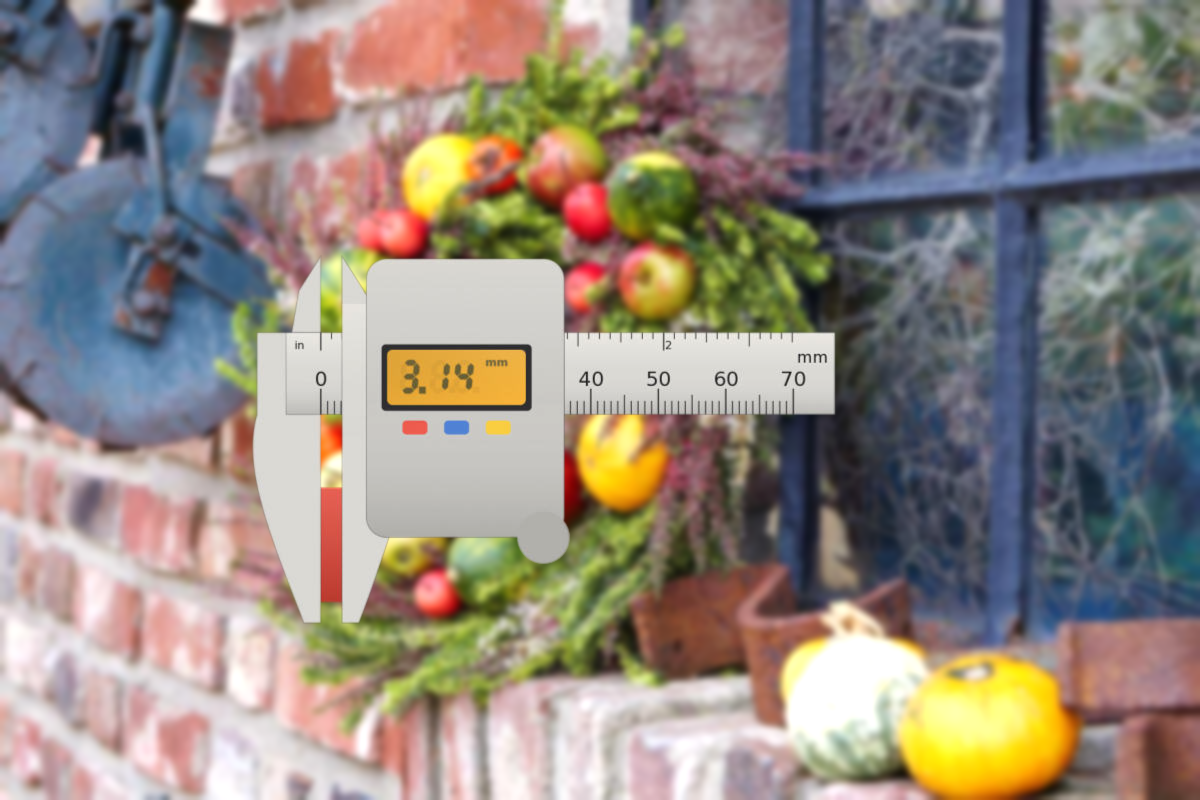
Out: mm 3.14
